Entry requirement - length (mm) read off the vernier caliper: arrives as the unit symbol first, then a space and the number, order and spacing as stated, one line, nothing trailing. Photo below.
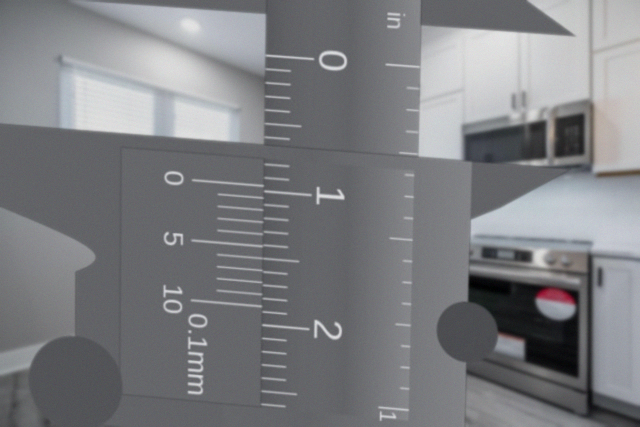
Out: mm 9.6
